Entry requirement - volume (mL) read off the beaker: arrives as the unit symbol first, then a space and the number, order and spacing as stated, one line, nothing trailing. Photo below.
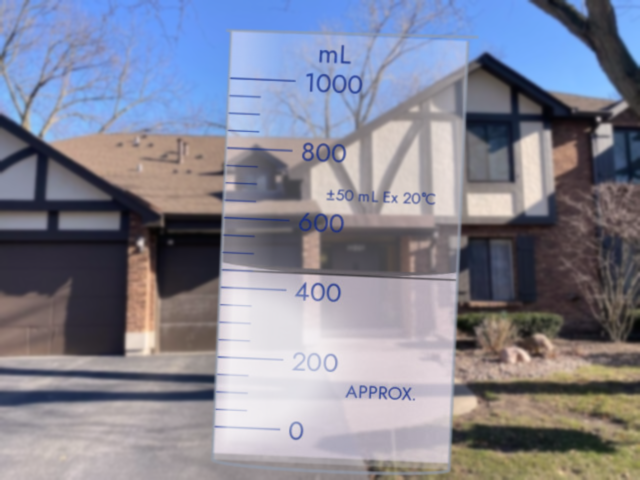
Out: mL 450
